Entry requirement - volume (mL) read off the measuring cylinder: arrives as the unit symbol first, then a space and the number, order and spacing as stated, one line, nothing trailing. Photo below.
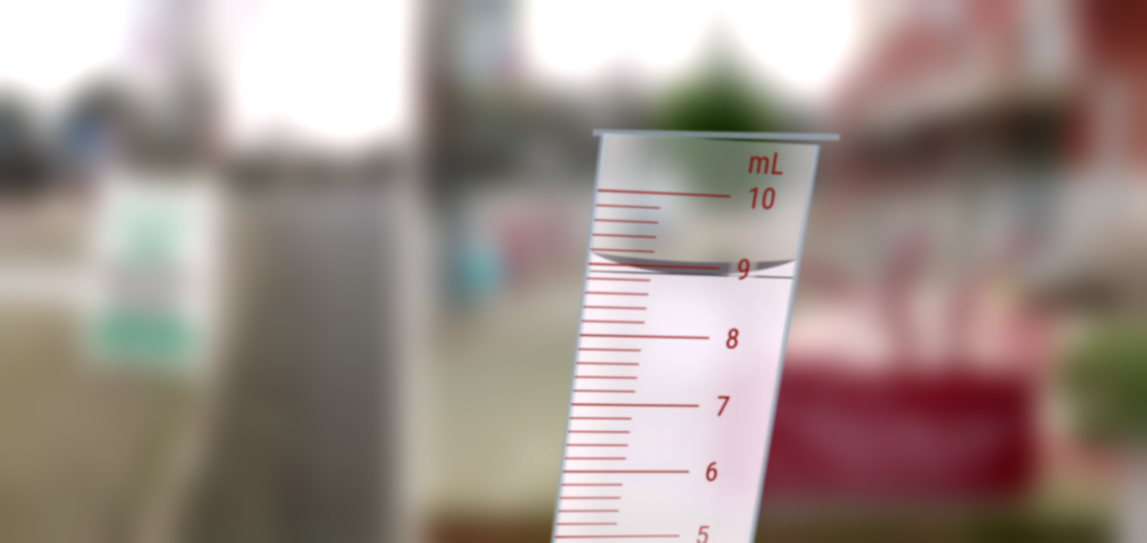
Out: mL 8.9
